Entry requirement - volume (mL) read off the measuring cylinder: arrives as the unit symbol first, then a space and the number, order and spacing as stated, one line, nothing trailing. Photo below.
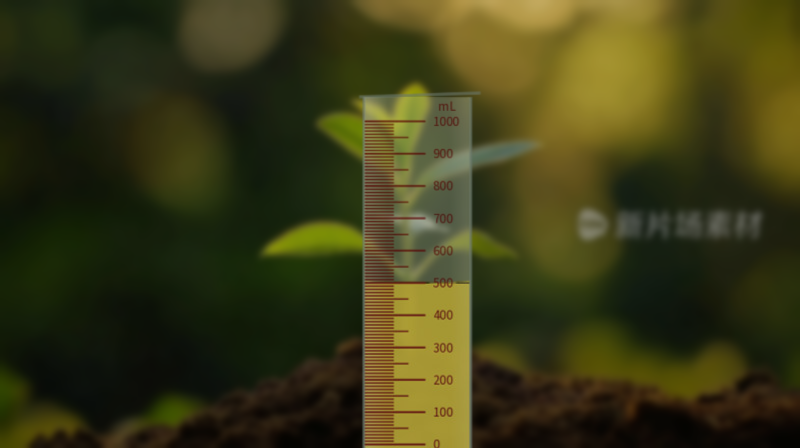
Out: mL 500
